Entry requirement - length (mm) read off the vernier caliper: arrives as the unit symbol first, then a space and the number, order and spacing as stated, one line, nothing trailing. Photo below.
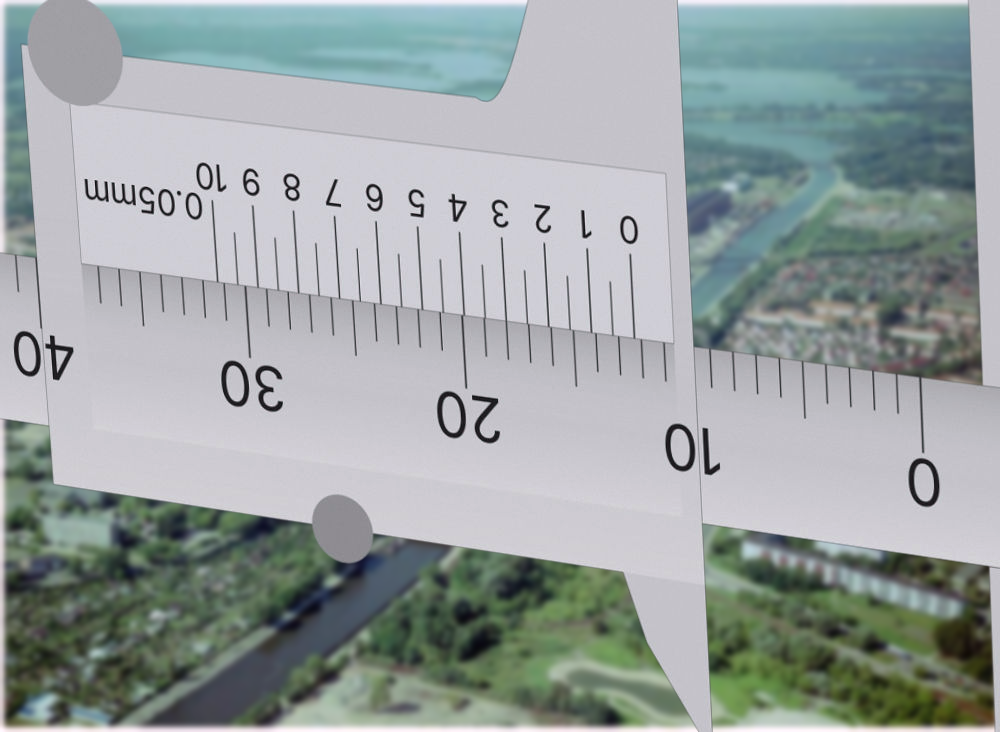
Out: mm 12.3
